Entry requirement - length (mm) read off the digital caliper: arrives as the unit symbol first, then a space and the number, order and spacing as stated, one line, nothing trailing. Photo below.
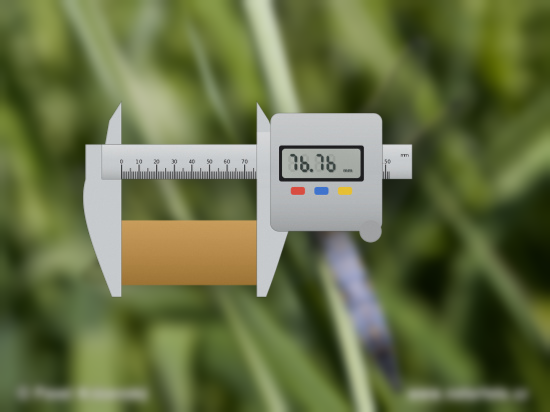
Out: mm 76.76
